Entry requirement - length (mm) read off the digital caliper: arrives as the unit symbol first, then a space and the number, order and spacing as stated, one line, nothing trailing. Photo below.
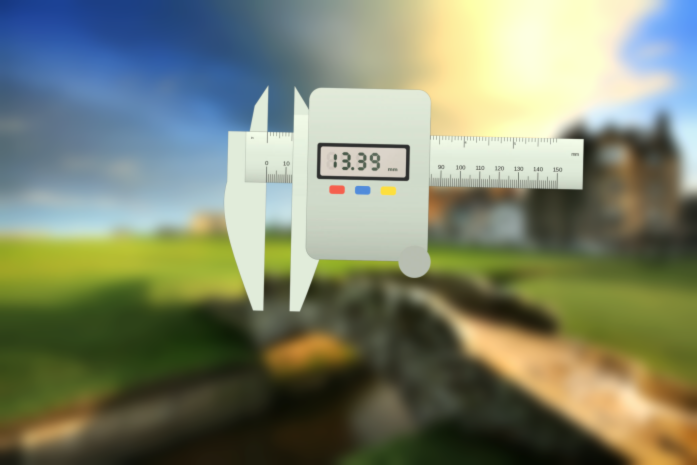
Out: mm 13.39
